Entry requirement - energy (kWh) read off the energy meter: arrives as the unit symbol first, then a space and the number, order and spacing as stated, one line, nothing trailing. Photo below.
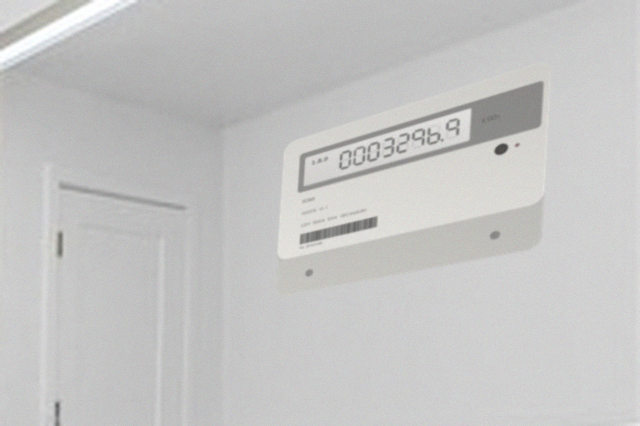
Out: kWh 3296.9
